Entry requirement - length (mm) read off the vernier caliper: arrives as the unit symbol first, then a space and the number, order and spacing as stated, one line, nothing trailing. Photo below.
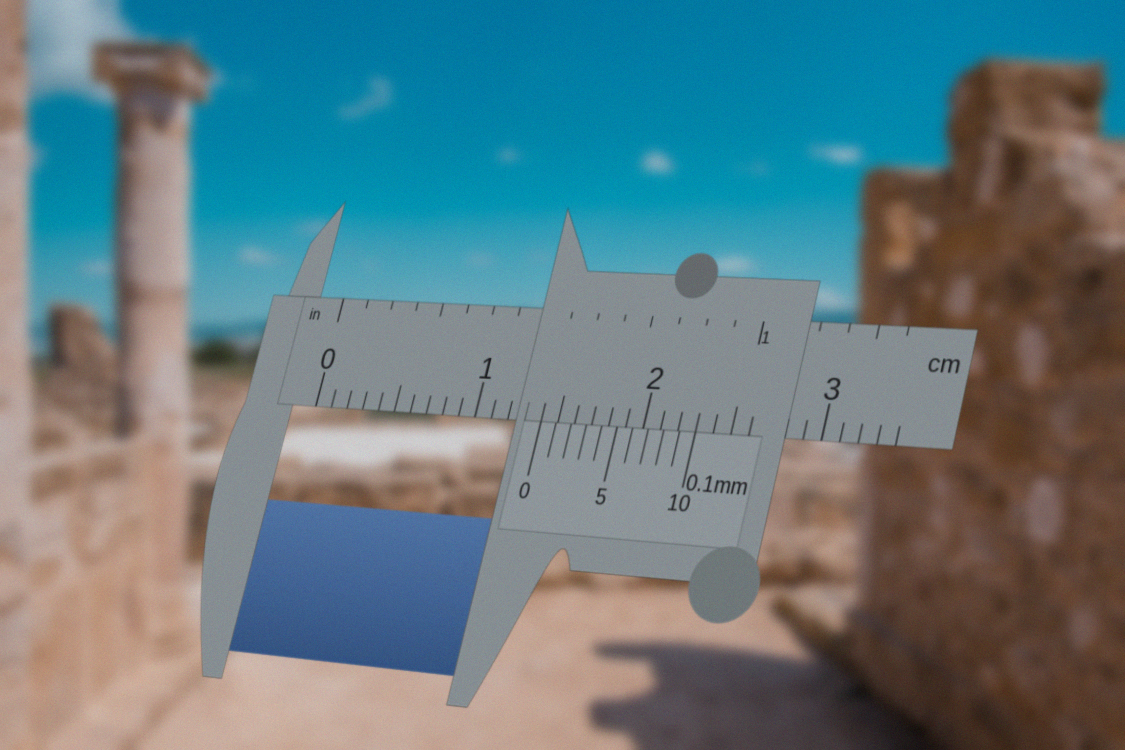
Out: mm 14.0
